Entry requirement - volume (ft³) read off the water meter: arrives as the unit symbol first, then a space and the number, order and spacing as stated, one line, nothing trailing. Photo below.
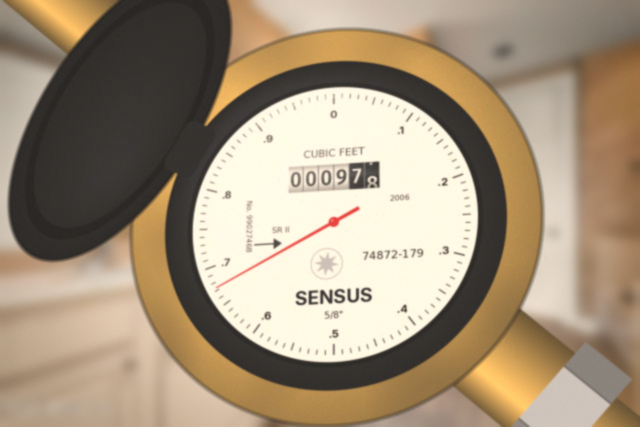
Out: ft³ 977.67
